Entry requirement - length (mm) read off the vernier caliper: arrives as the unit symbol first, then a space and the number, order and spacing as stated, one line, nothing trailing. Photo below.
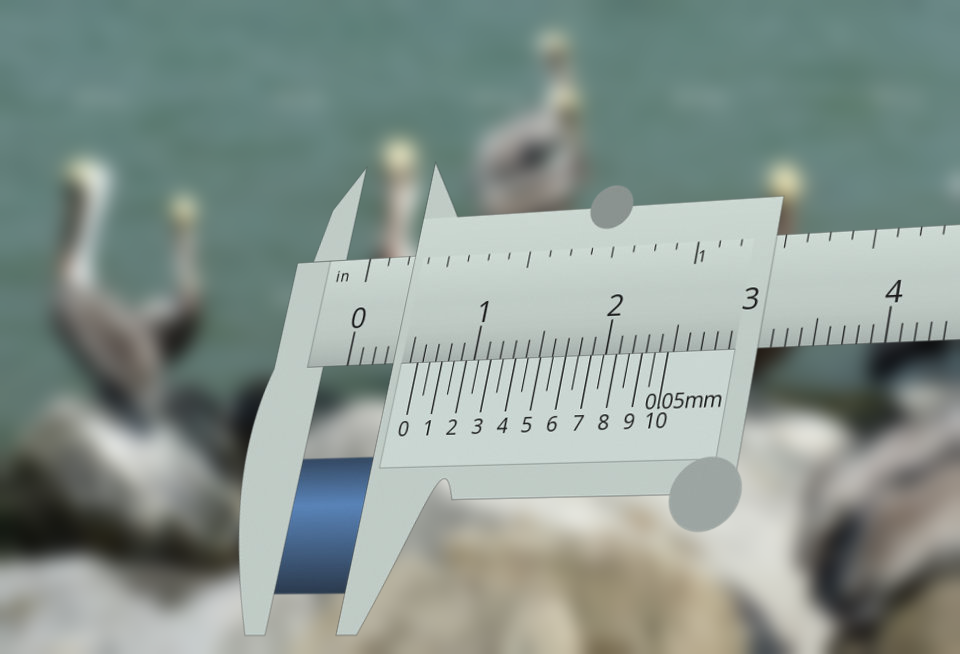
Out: mm 5.6
